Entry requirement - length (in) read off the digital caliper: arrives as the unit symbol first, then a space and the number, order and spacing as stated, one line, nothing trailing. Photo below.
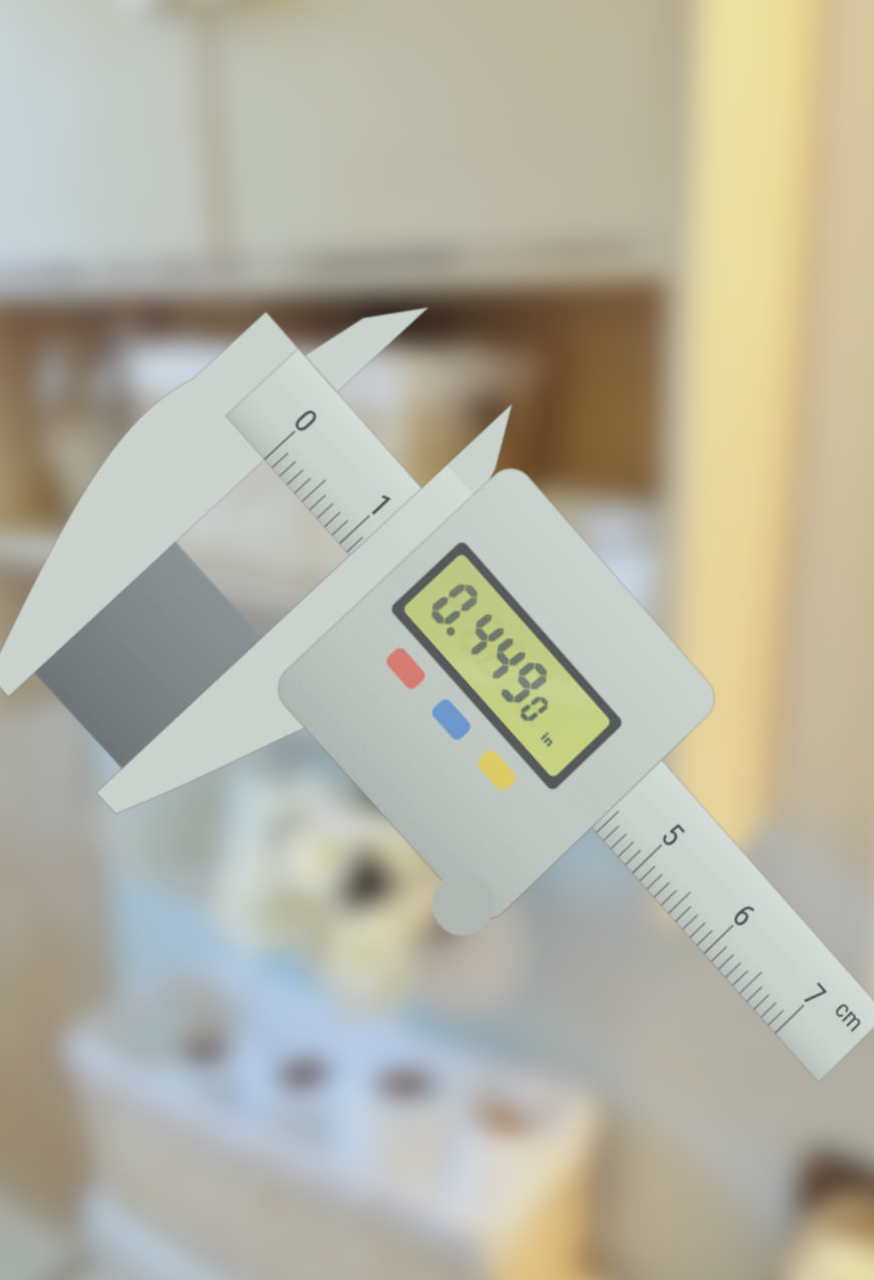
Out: in 0.4490
